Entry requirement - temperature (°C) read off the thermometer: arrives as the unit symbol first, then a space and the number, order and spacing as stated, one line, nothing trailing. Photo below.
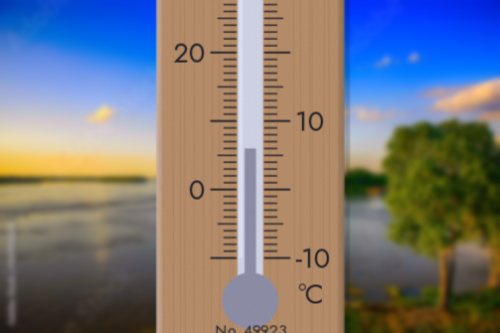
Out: °C 6
